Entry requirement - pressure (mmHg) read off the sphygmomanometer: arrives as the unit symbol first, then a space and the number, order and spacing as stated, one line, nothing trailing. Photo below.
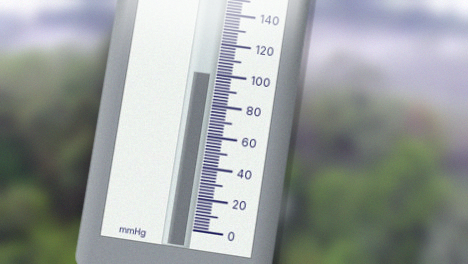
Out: mmHg 100
